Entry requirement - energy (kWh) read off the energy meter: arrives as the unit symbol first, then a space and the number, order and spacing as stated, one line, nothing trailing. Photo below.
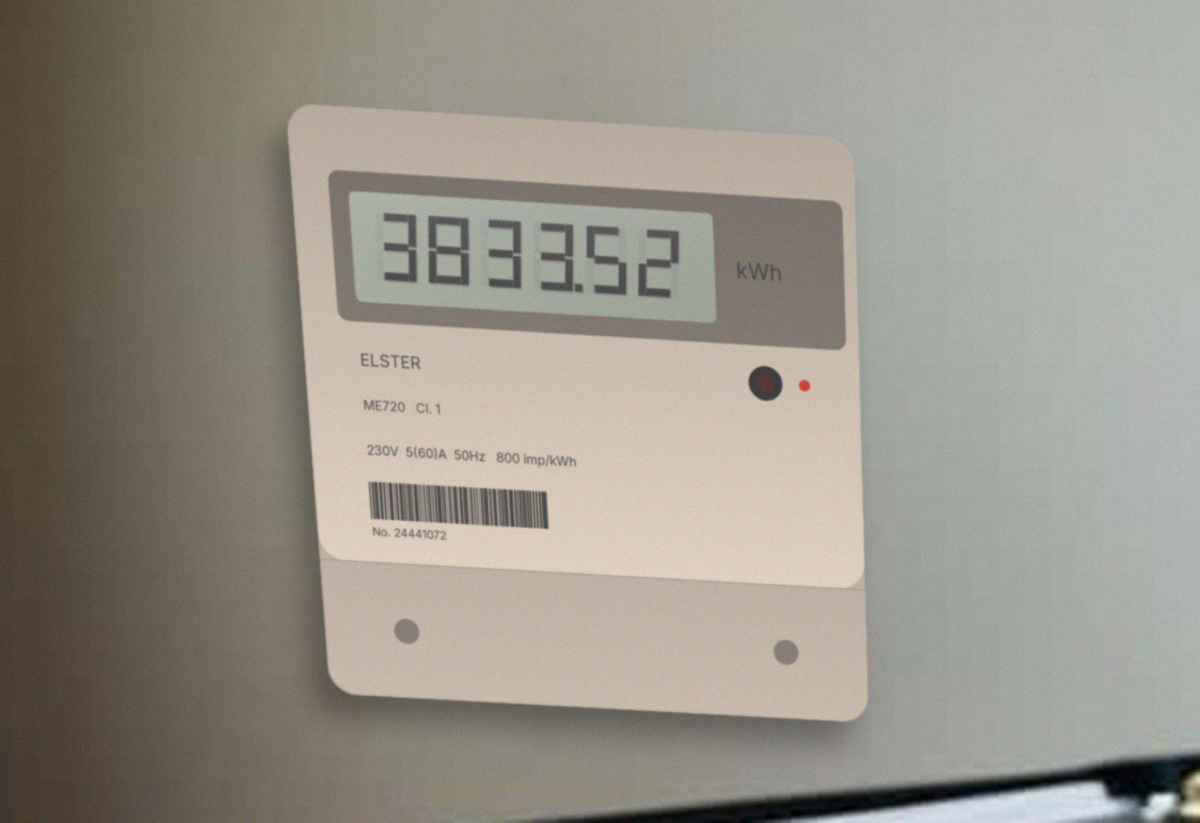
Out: kWh 3833.52
